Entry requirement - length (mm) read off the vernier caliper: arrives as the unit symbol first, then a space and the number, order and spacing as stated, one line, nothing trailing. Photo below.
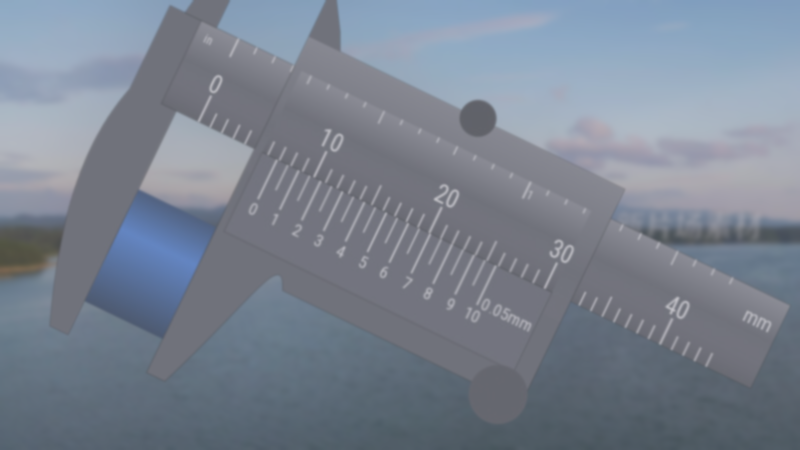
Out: mm 6.8
